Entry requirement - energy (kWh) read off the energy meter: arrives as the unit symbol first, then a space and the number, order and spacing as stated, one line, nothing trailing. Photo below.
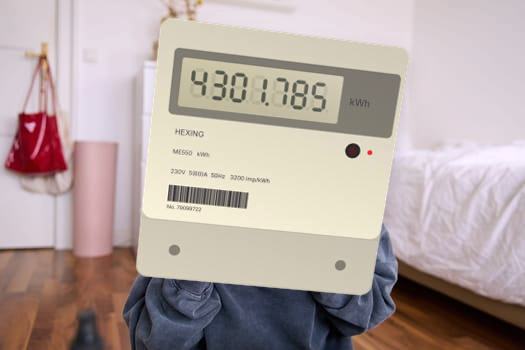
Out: kWh 4301.785
